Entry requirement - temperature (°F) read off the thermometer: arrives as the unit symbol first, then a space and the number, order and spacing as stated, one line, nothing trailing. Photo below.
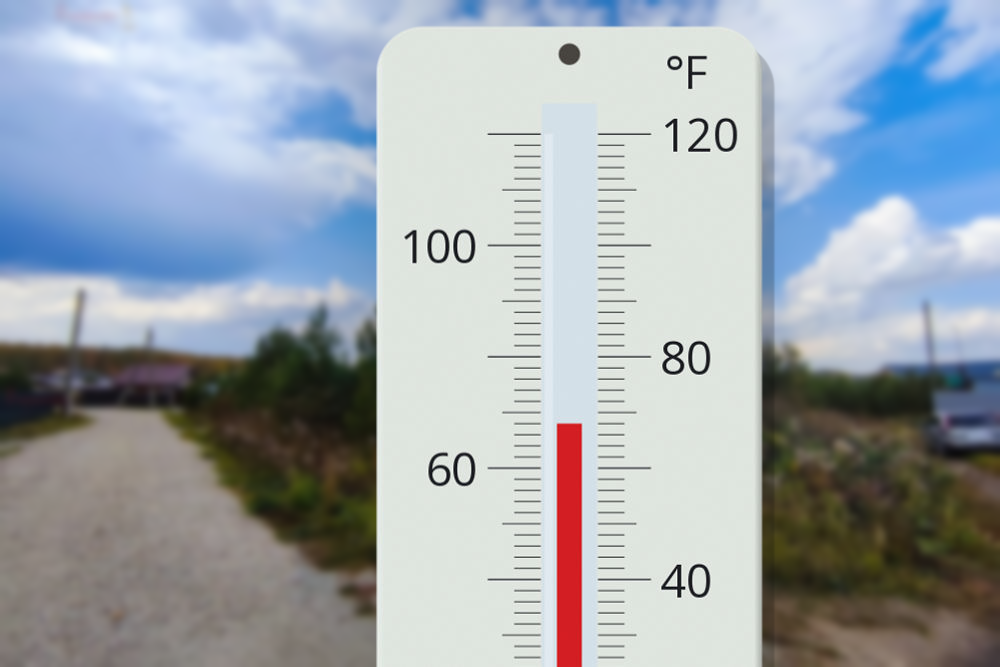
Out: °F 68
